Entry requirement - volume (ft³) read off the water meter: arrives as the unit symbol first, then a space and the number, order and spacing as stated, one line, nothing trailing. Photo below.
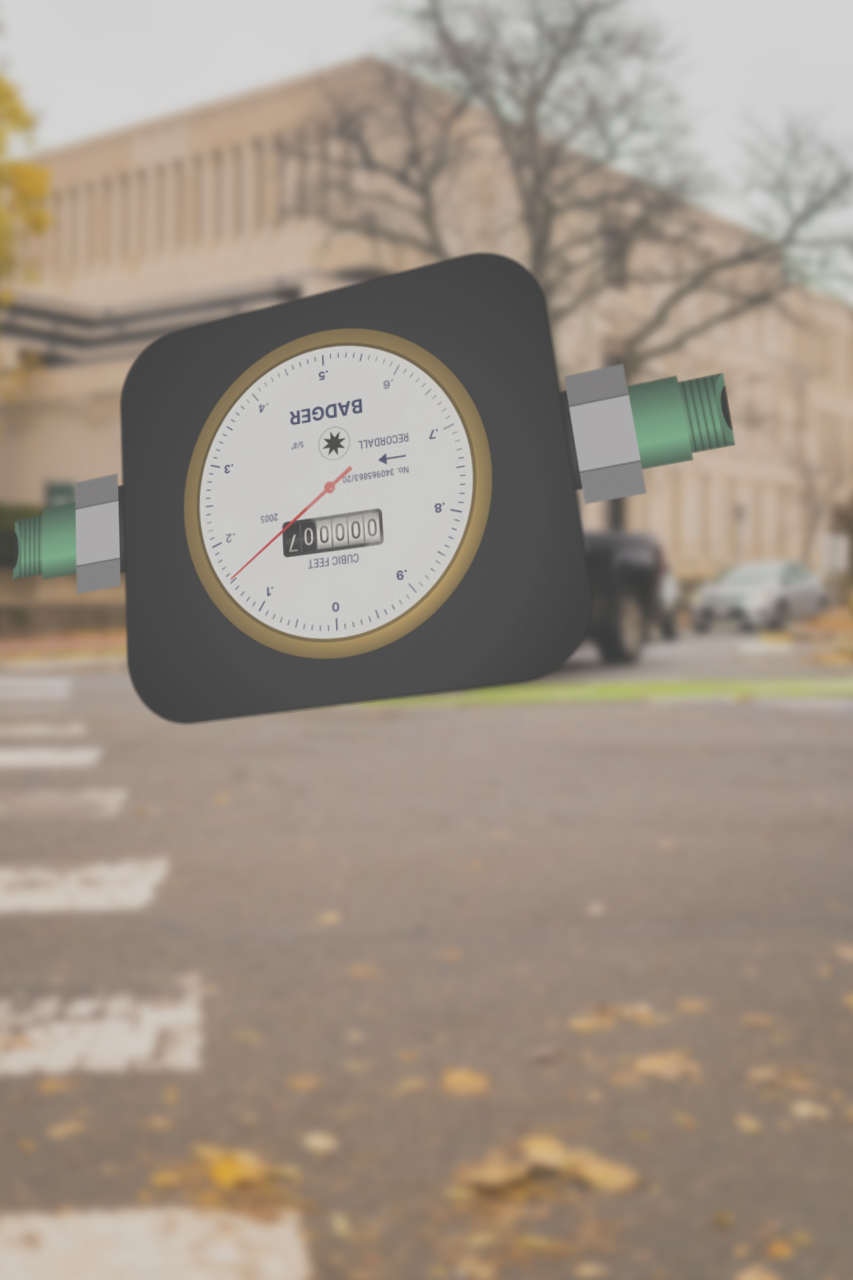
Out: ft³ 7.15
